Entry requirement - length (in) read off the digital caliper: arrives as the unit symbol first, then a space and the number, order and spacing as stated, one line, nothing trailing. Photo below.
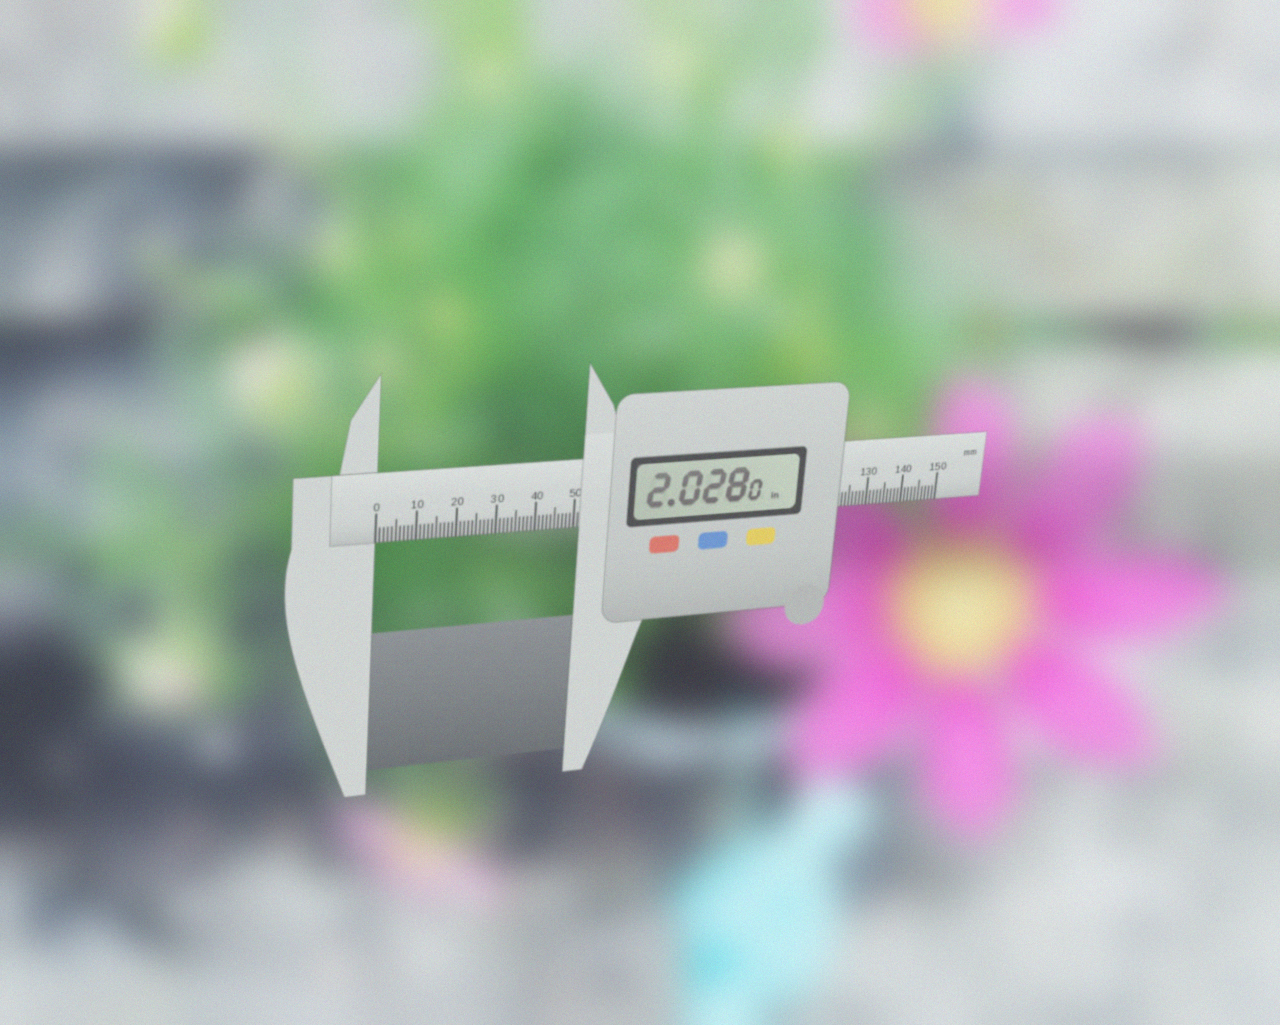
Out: in 2.0280
